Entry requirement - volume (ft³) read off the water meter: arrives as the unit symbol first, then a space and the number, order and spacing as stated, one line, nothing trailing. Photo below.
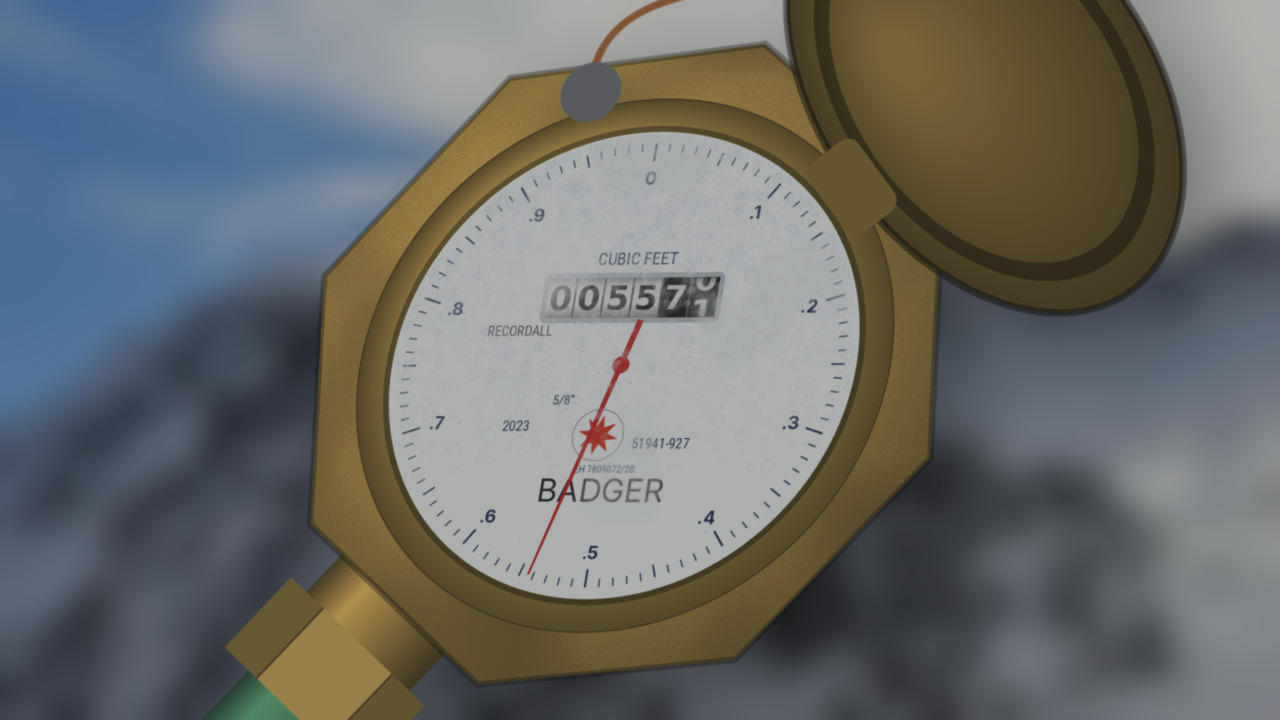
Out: ft³ 5570.54
